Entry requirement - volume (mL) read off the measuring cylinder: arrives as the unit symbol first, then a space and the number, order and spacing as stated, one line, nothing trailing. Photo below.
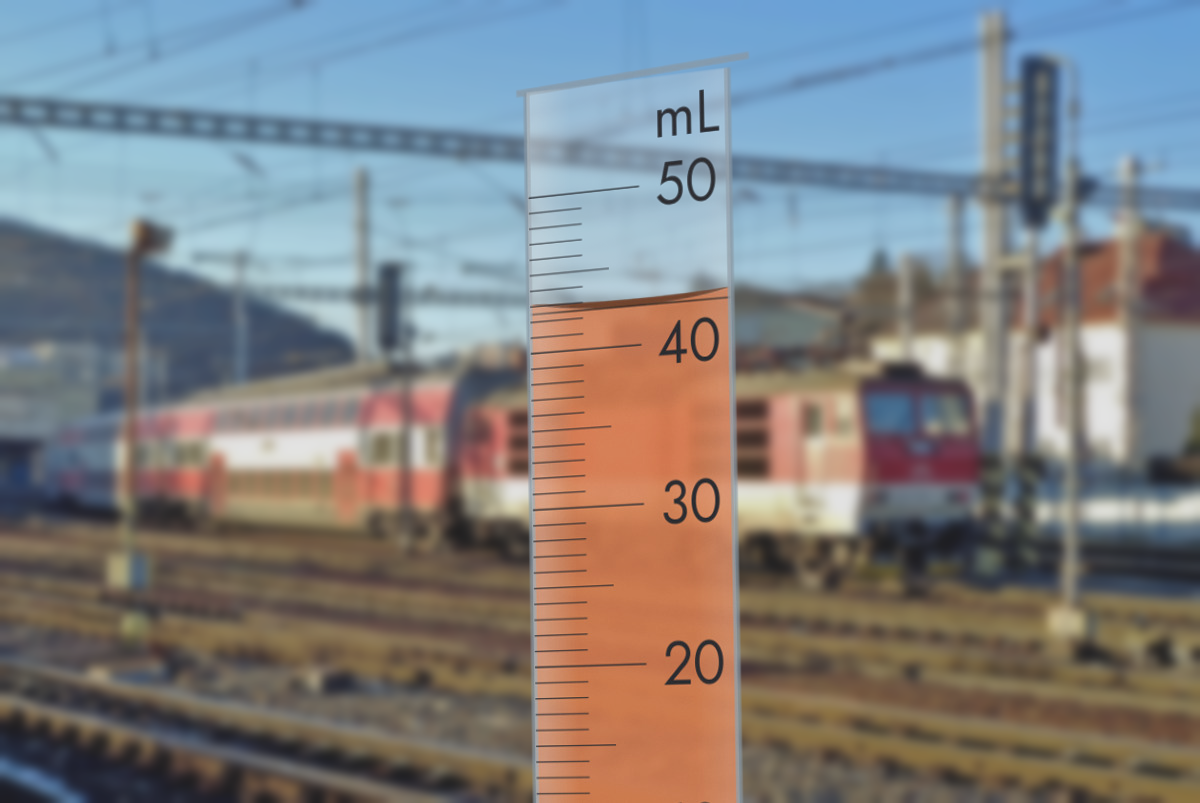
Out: mL 42.5
